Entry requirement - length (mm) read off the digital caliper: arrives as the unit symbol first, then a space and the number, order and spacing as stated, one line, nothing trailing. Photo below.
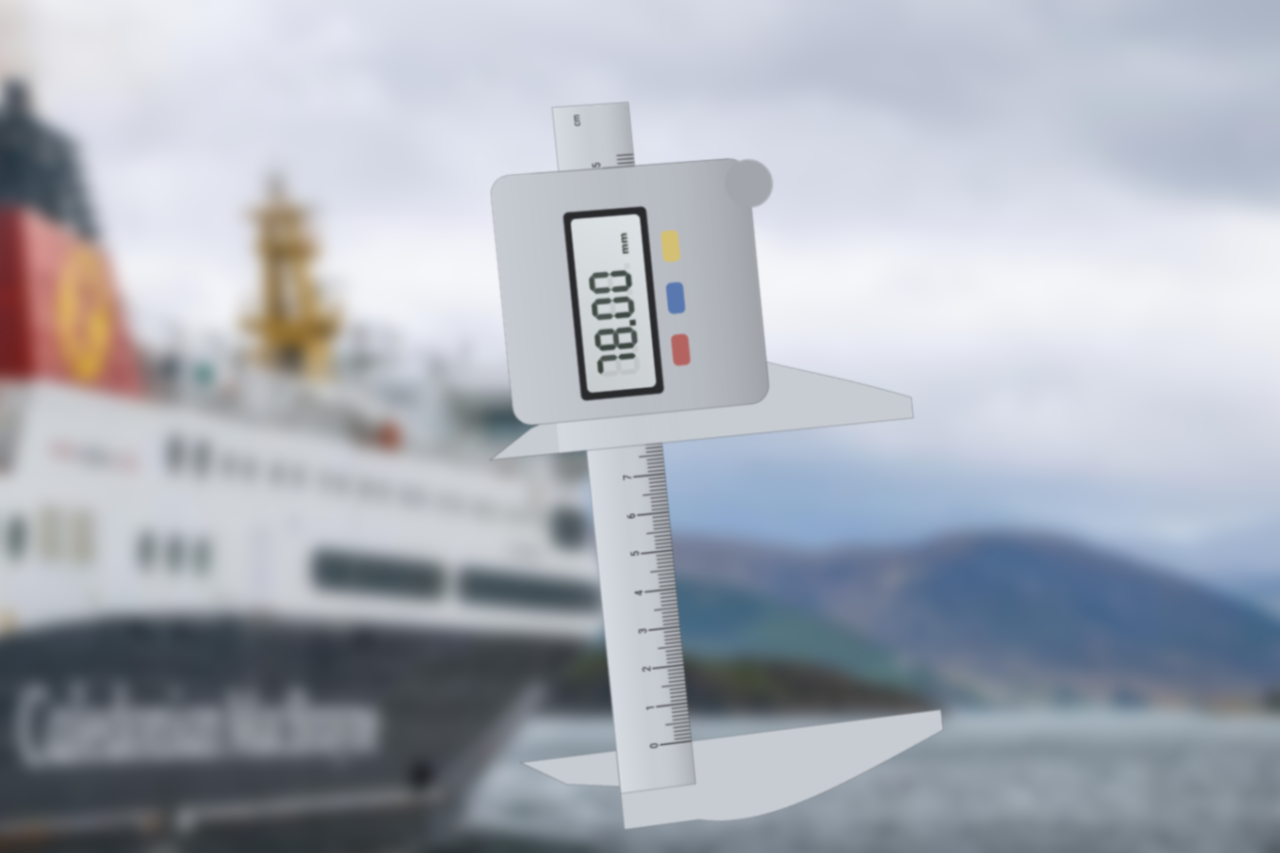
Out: mm 78.00
